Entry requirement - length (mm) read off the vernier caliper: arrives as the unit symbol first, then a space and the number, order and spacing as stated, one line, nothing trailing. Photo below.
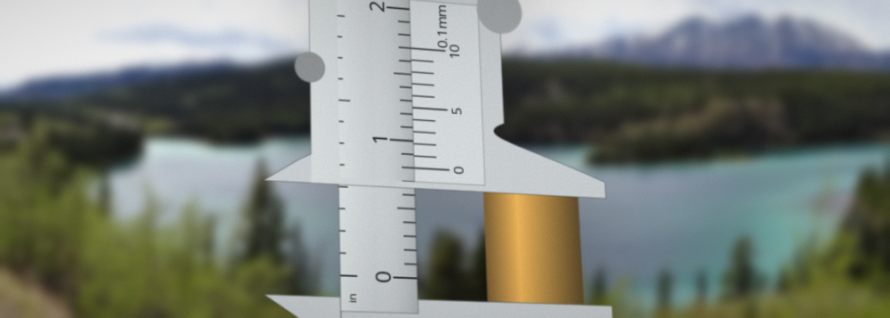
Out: mm 8.0
